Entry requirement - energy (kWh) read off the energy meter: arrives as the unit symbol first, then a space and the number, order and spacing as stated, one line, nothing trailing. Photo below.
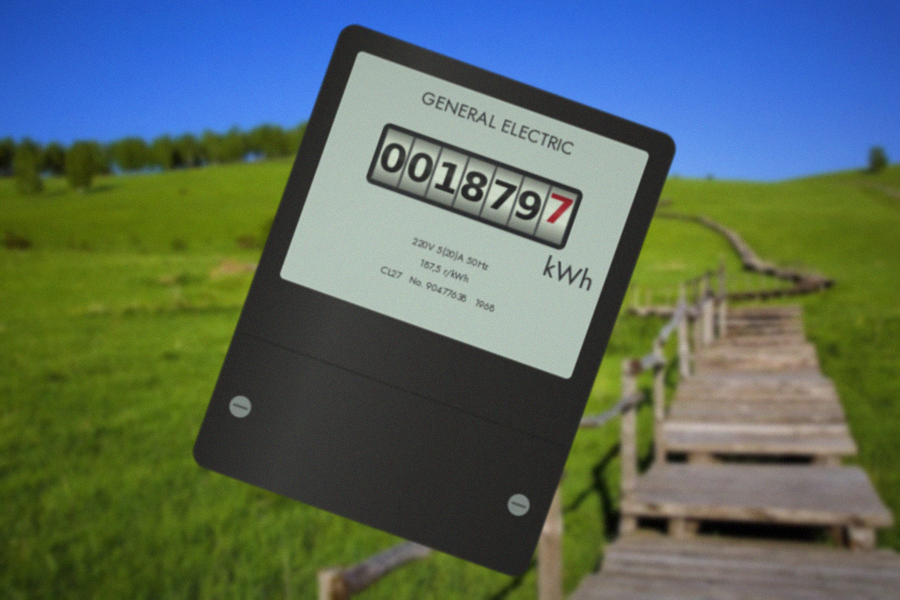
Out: kWh 1879.7
